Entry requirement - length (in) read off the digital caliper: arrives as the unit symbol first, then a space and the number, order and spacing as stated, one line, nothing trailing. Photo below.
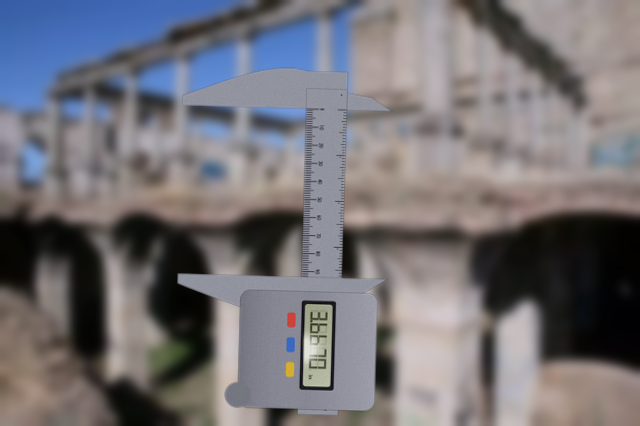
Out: in 3.6670
